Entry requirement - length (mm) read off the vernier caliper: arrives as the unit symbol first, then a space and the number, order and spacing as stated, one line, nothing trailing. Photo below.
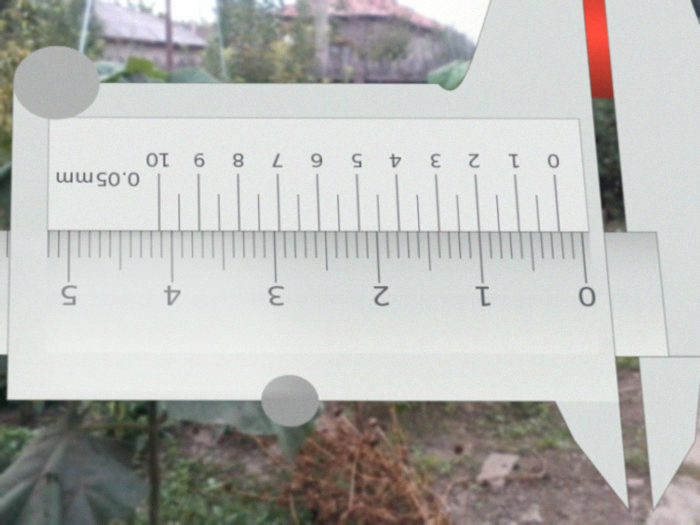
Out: mm 2.2
